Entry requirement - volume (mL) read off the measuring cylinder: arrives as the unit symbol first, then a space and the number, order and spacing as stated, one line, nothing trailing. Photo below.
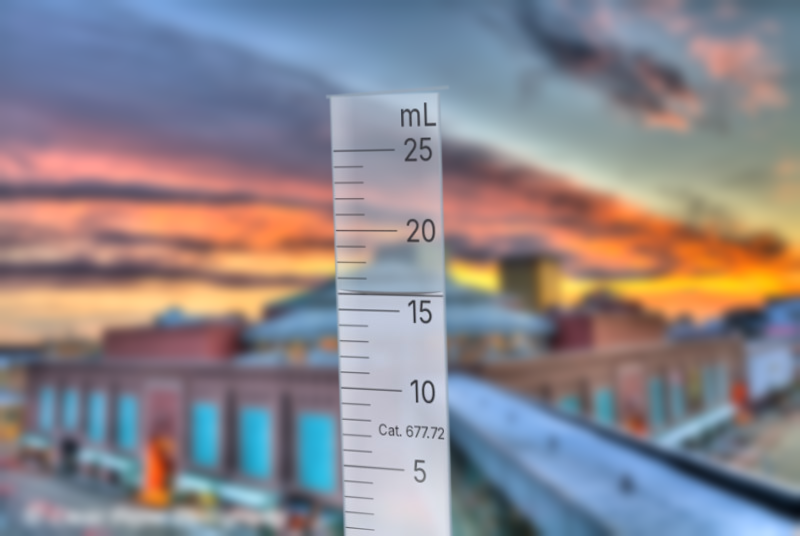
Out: mL 16
